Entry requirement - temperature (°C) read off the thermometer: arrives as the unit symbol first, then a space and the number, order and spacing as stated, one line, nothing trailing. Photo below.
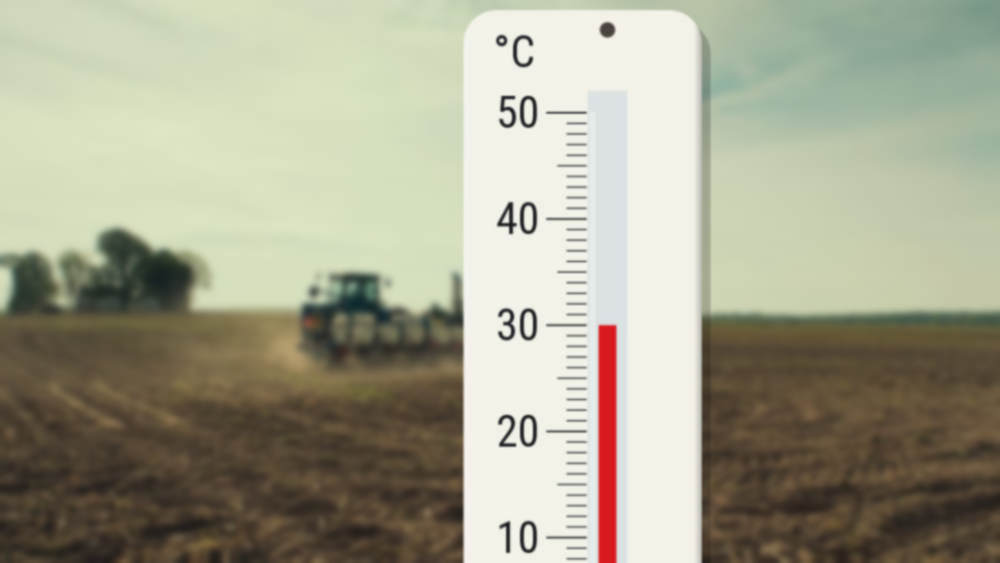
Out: °C 30
